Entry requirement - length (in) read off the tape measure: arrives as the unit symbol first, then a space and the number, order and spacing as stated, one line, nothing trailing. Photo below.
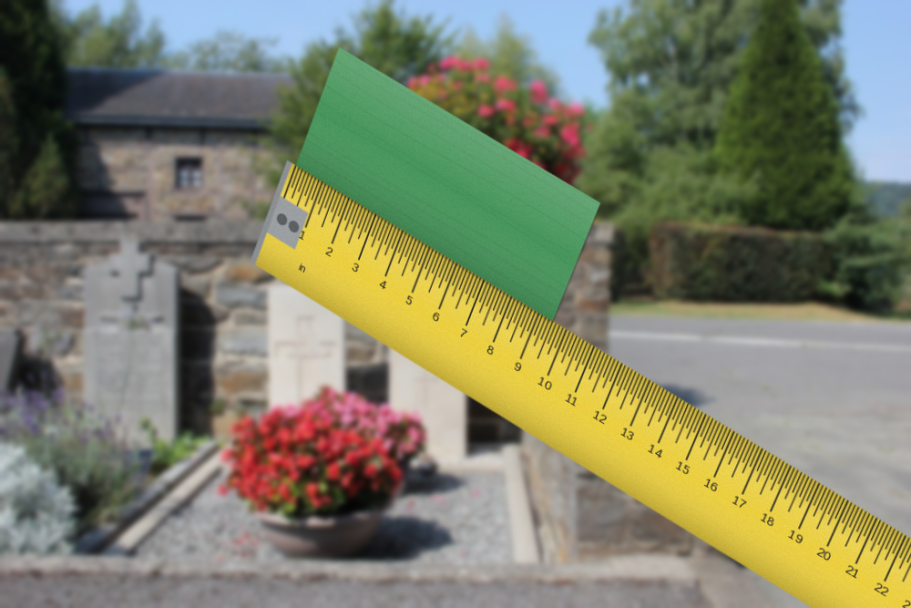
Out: in 9.5
